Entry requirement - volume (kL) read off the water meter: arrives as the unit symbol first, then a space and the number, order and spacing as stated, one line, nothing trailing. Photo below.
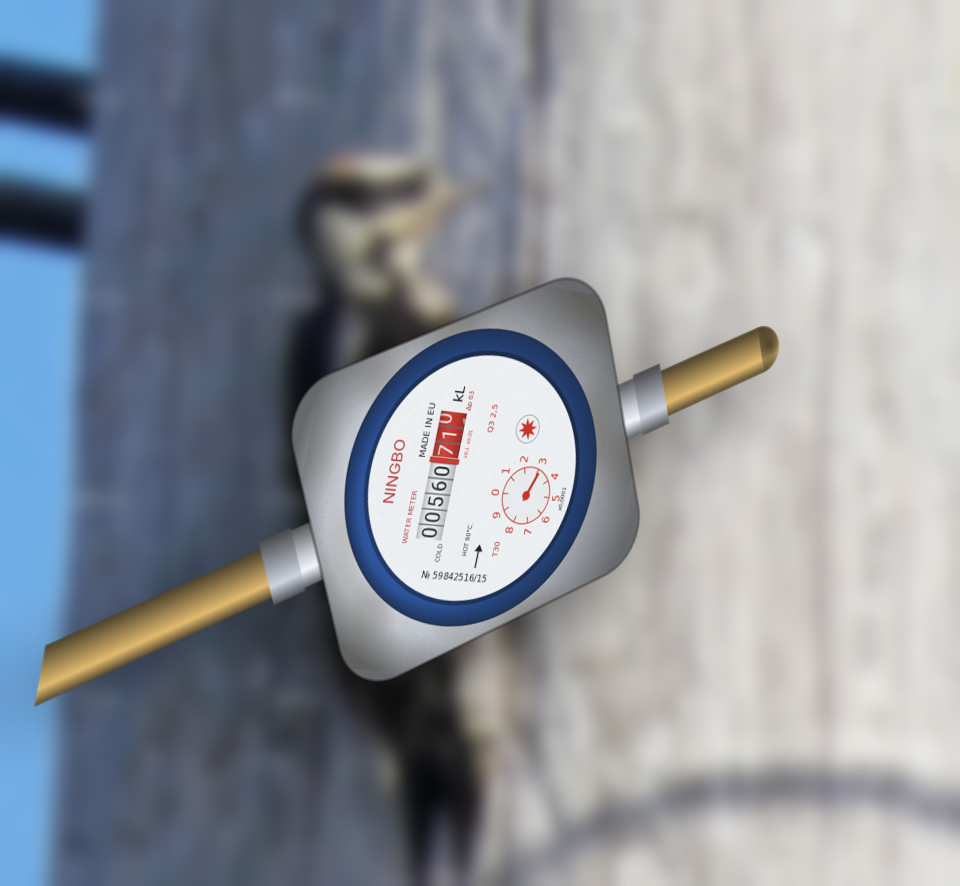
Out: kL 560.7103
